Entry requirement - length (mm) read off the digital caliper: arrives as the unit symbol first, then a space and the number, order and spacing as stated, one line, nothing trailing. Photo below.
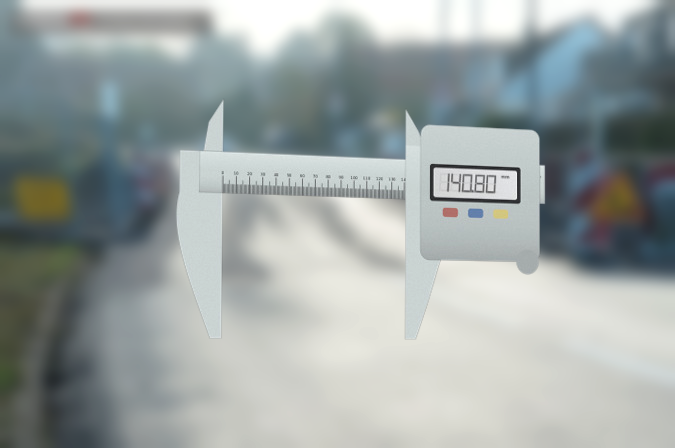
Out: mm 140.80
